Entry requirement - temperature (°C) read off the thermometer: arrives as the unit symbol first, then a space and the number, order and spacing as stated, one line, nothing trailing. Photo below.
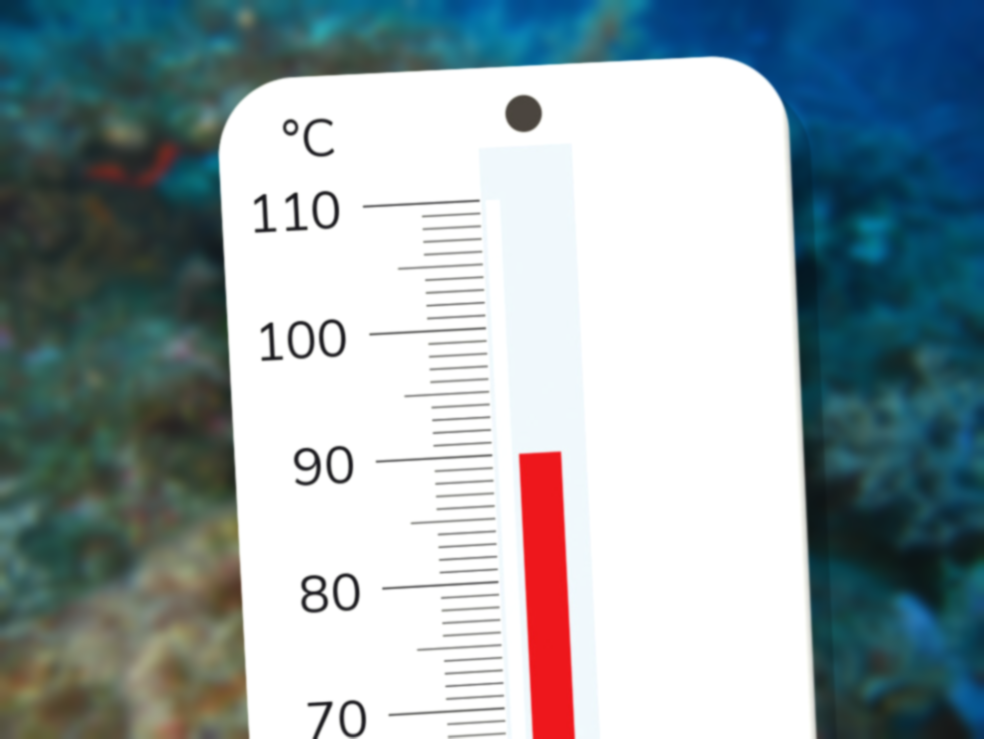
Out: °C 90
